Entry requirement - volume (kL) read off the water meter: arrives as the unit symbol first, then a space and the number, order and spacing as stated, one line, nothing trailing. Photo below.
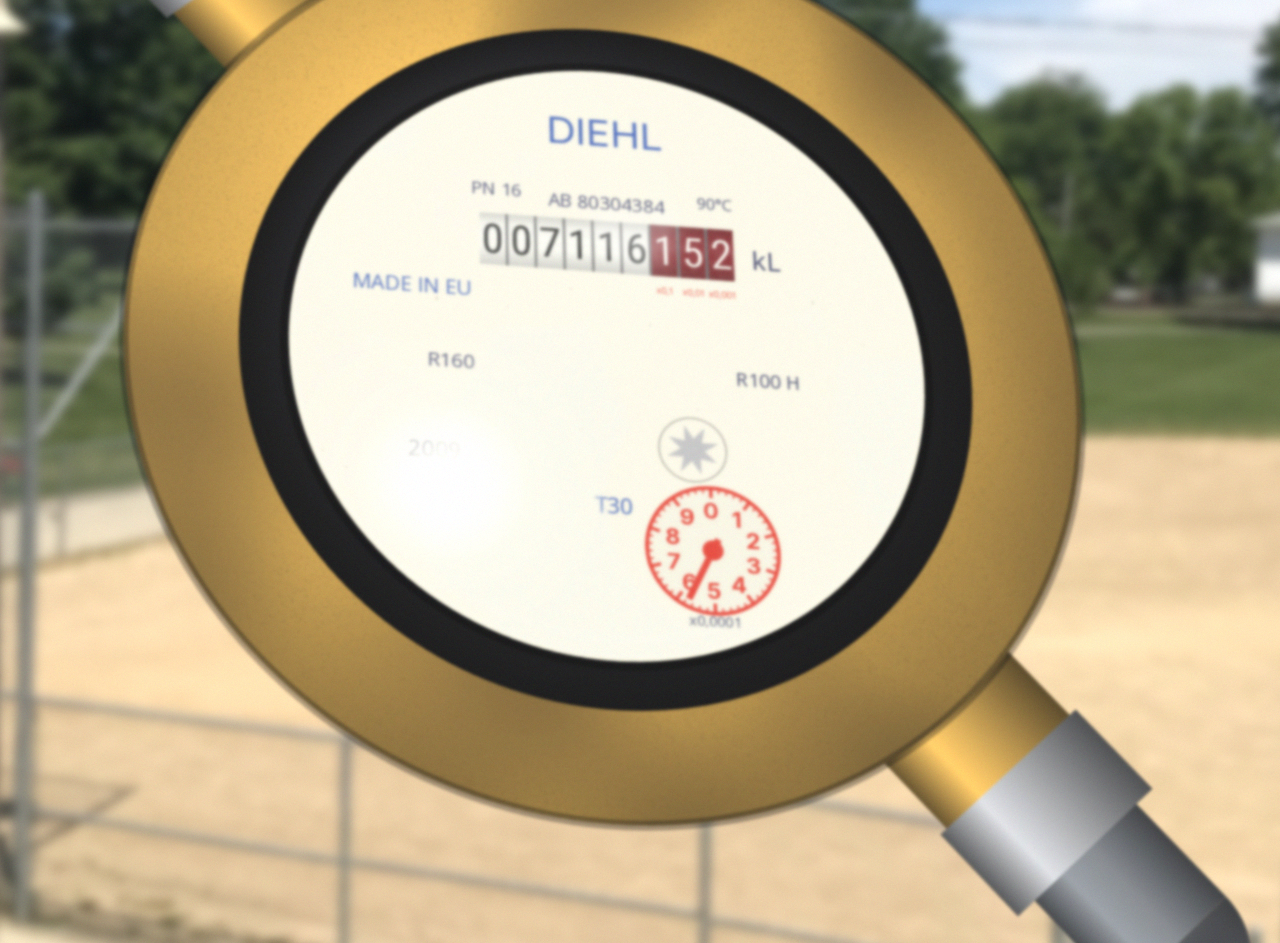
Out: kL 7116.1525
